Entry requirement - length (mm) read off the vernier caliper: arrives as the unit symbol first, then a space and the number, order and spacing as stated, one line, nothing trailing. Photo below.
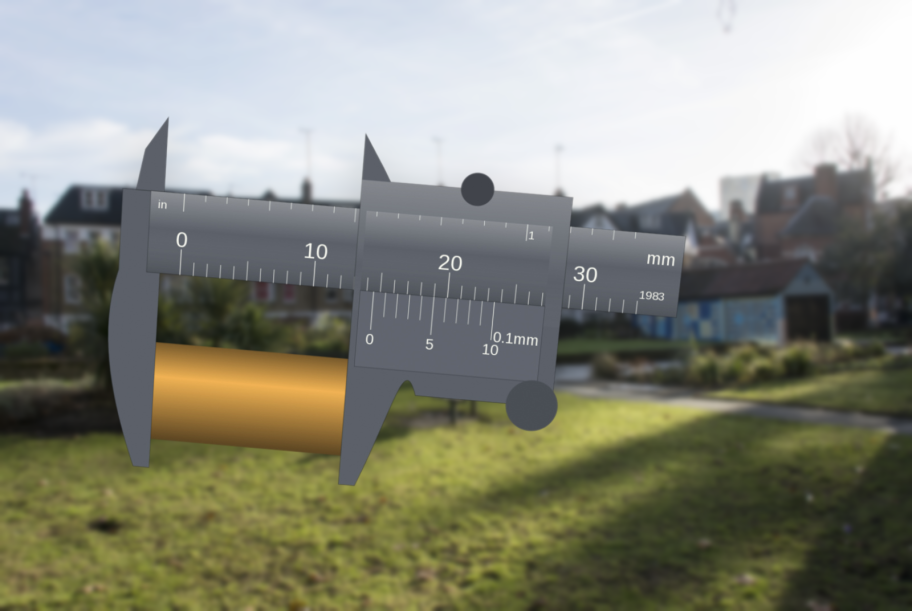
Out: mm 14.5
